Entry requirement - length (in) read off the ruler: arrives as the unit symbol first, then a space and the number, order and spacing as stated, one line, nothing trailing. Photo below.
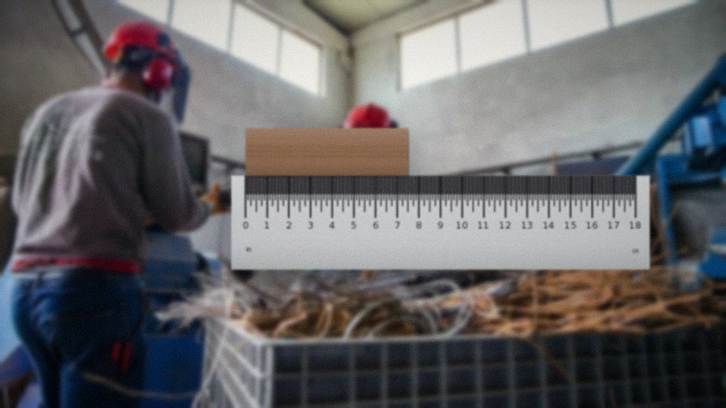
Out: in 7.5
